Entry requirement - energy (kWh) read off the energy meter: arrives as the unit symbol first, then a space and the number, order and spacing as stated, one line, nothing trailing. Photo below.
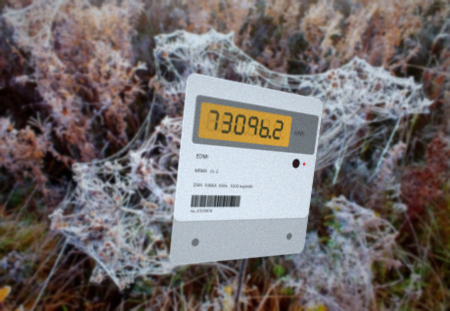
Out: kWh 73096.2
